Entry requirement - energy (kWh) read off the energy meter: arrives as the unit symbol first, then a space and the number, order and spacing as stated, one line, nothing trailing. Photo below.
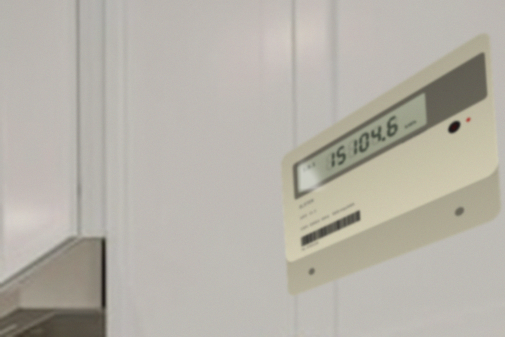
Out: kWh 15104.6
